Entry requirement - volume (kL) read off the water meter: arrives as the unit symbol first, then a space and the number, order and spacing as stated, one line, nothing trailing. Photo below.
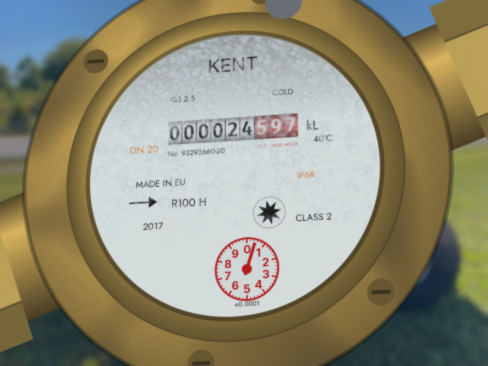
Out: kL 24.5970
